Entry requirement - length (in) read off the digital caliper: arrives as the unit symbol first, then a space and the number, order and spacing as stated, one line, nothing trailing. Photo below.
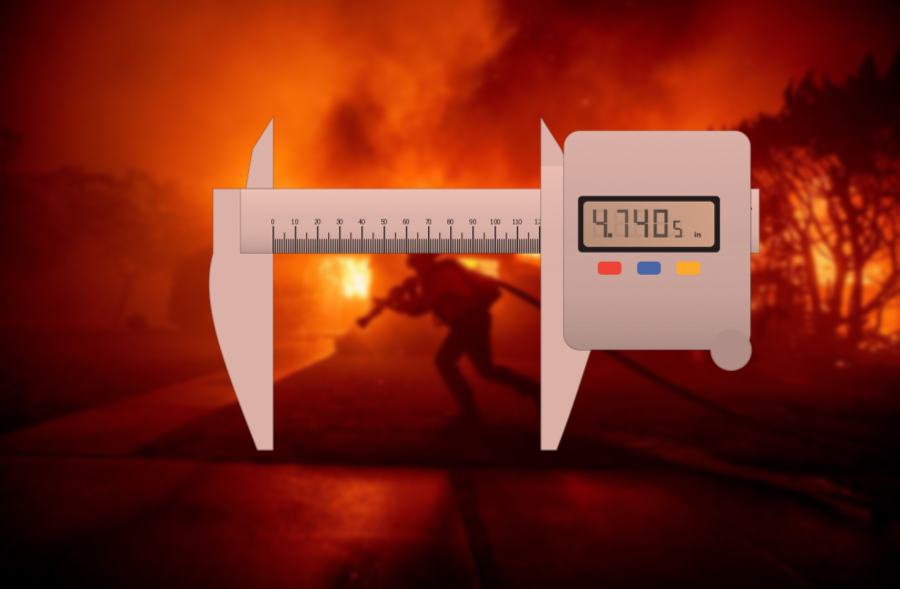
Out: in 4.7405
